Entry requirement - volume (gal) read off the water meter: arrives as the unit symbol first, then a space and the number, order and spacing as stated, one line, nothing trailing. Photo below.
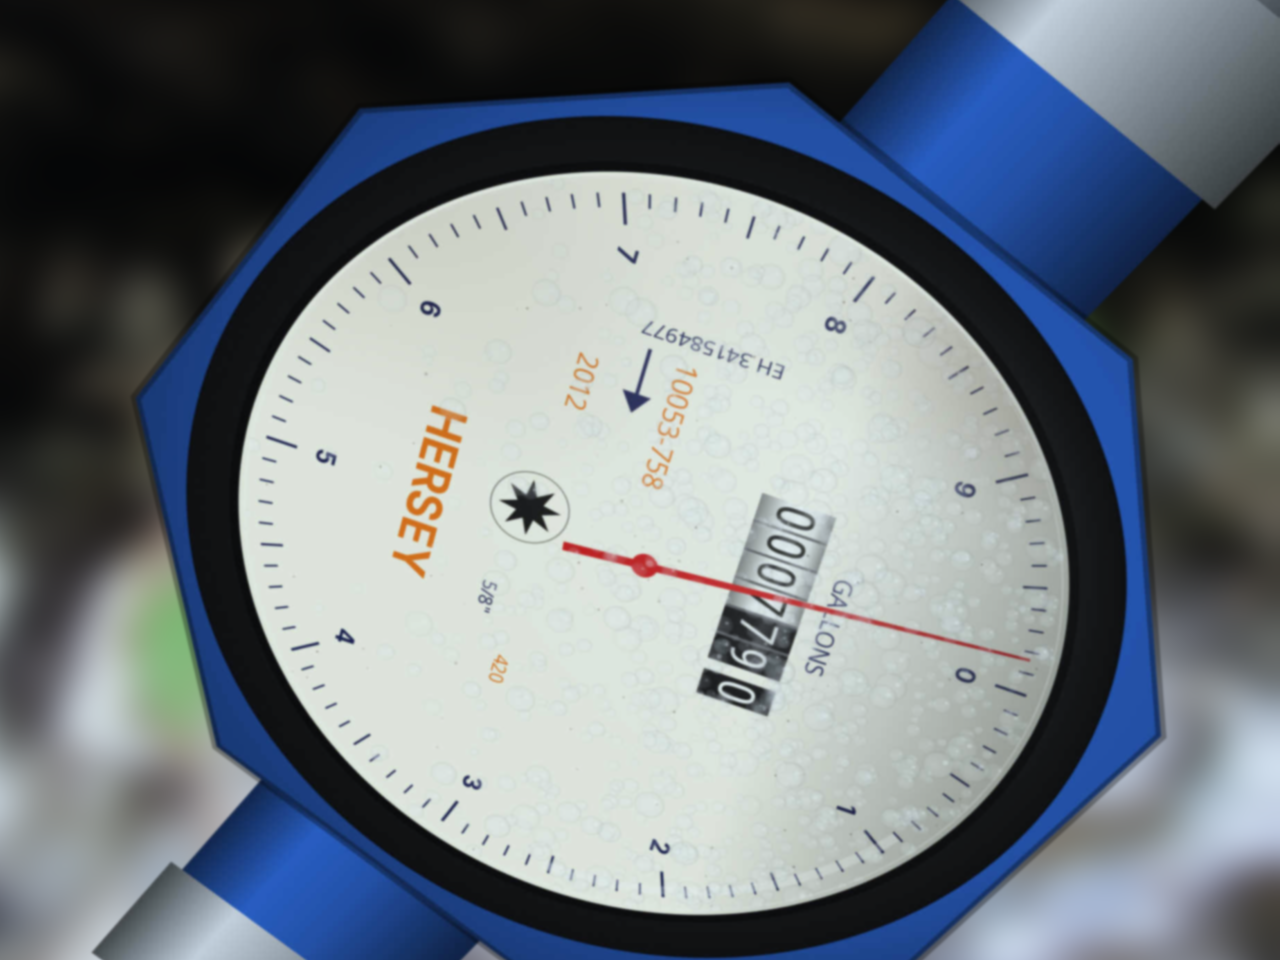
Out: gal 7789.8
